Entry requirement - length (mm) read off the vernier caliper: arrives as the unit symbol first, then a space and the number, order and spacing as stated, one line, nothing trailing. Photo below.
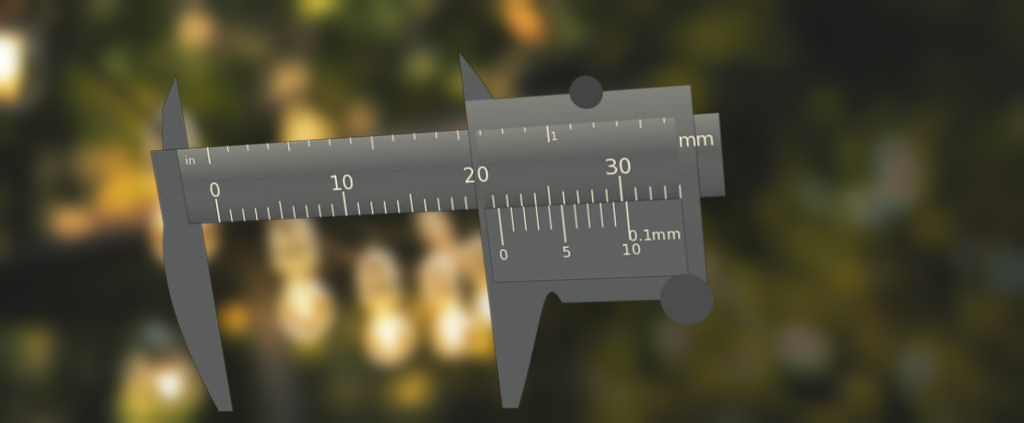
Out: mm 21.3
